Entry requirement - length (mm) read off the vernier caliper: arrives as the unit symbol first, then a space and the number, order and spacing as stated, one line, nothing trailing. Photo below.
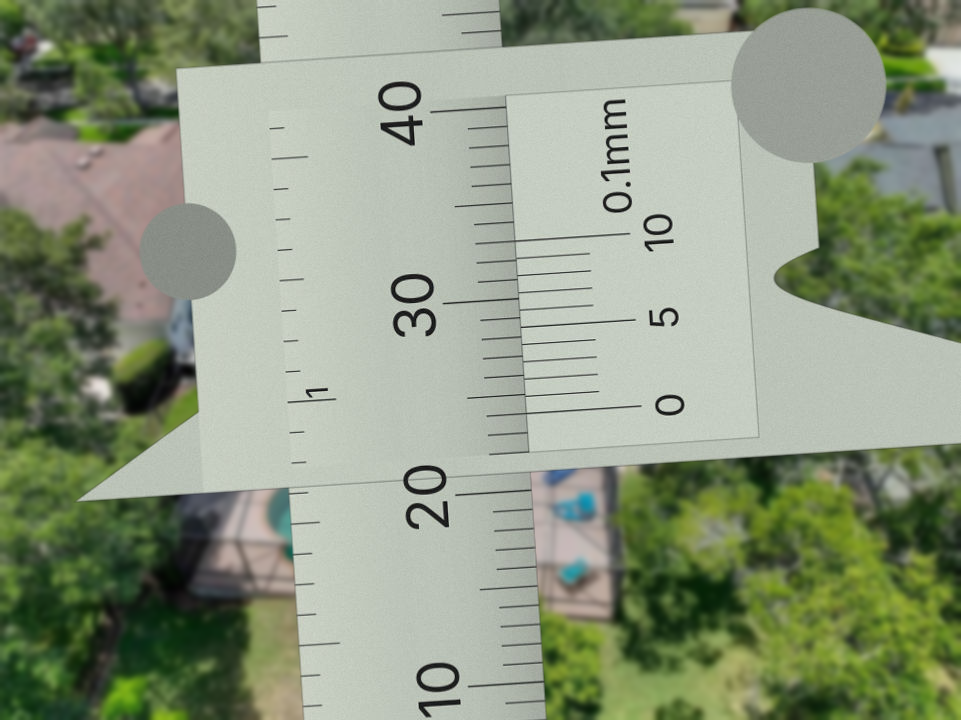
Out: mm 24.0
